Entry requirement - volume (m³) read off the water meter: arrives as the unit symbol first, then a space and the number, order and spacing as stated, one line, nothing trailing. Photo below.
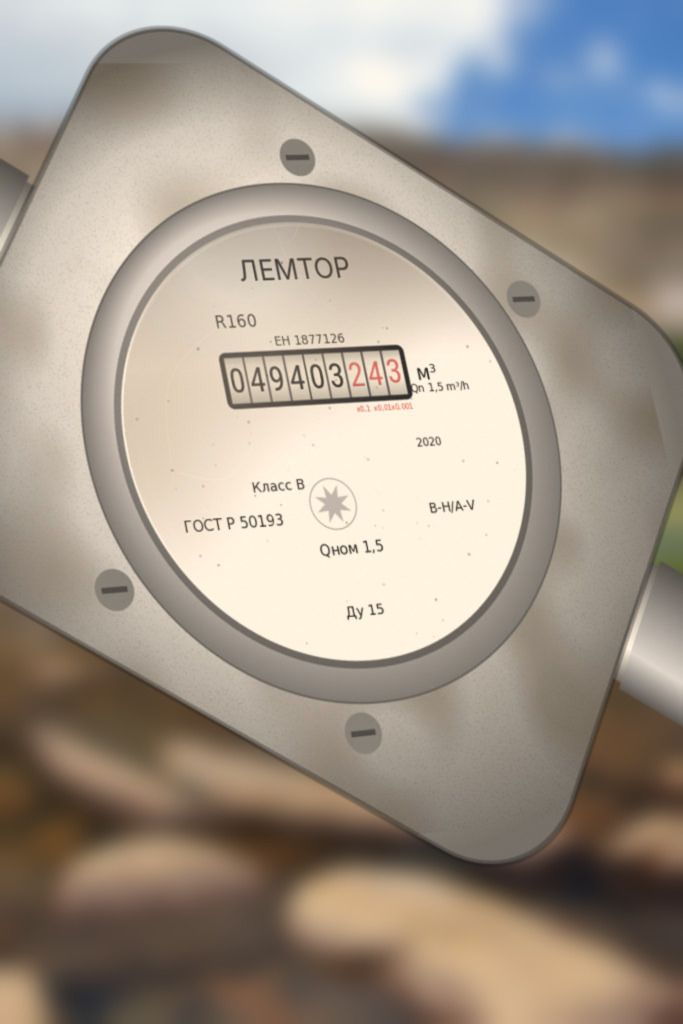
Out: m³ 49403.243
